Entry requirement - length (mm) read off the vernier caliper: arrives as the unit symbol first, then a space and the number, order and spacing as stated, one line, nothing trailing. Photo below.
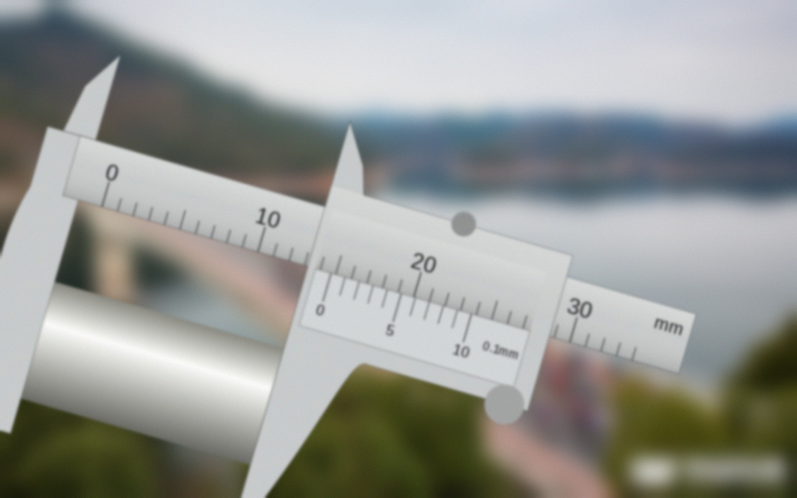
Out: mm 14.7
